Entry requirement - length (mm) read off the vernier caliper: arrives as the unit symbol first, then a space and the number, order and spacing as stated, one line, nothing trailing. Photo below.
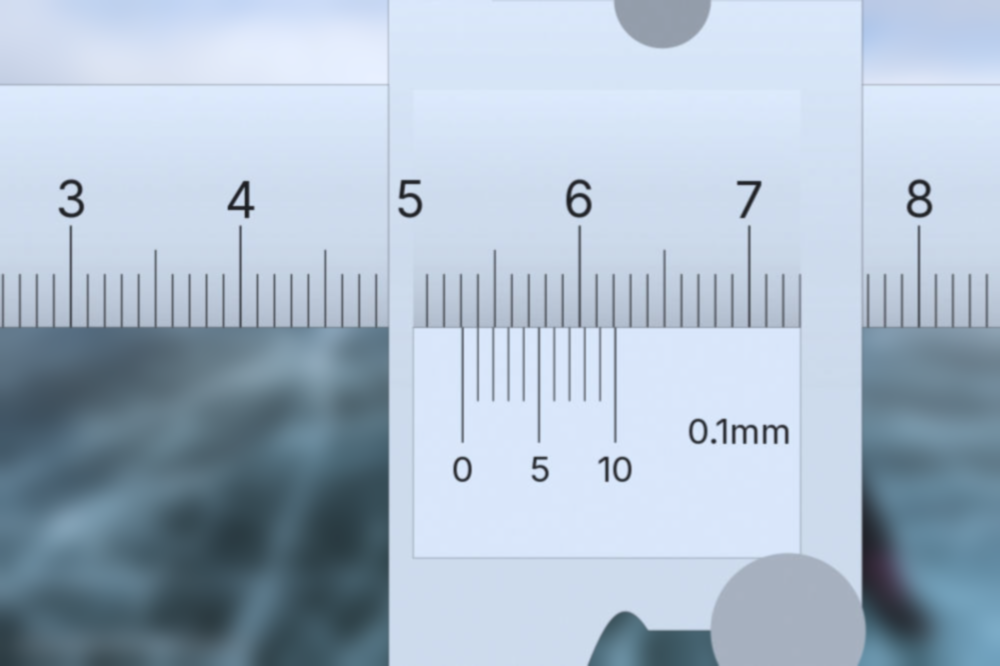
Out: mm 53.1
